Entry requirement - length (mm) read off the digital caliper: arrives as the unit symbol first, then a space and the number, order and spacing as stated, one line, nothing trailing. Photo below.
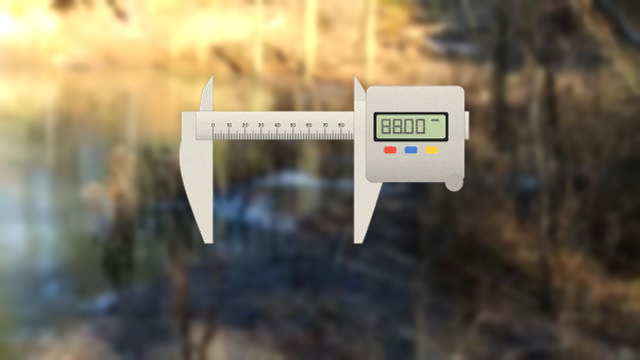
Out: mm 88.00
